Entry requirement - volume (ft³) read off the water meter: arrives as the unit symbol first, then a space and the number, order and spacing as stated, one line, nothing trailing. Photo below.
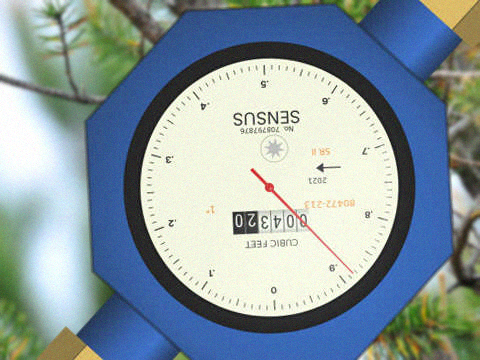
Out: ft³ 4319.88
